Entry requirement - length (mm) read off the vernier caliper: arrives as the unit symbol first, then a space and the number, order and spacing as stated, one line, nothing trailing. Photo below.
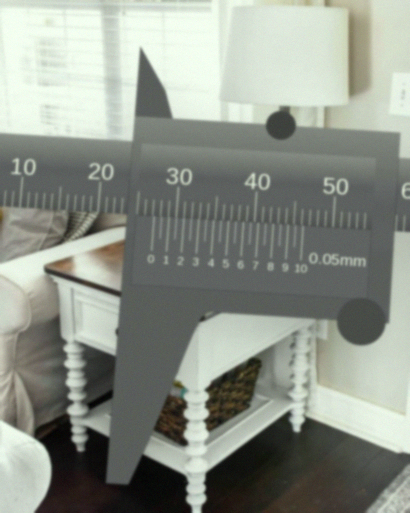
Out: mm 27.2
